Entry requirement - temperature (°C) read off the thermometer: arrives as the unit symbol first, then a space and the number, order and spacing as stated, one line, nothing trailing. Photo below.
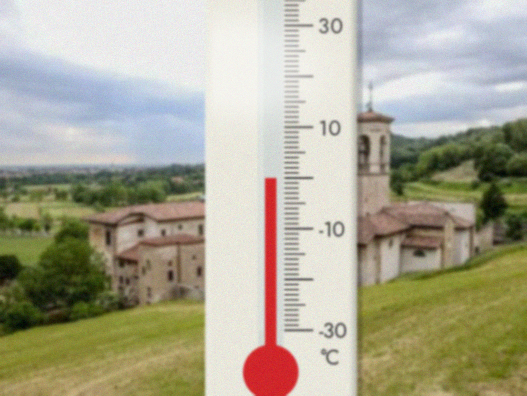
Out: °C 0
